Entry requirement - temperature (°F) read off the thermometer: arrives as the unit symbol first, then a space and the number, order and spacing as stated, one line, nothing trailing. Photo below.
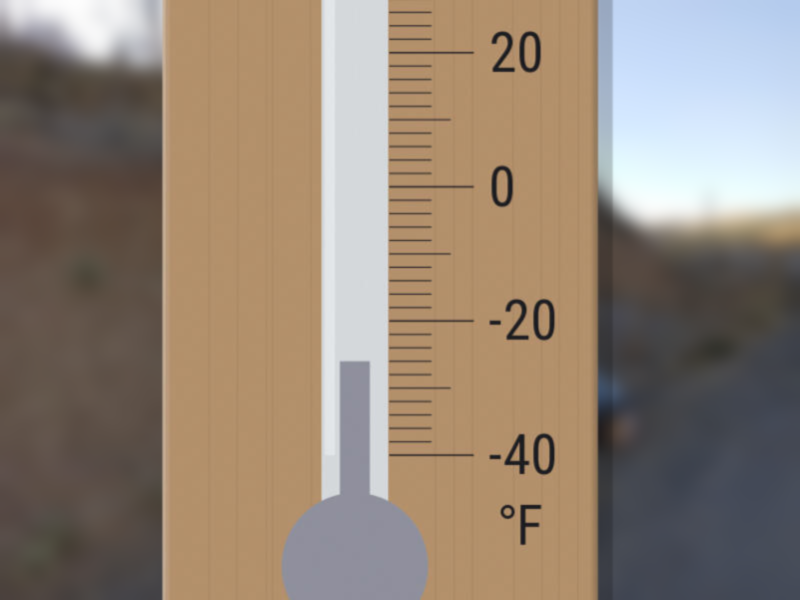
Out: °F -26
